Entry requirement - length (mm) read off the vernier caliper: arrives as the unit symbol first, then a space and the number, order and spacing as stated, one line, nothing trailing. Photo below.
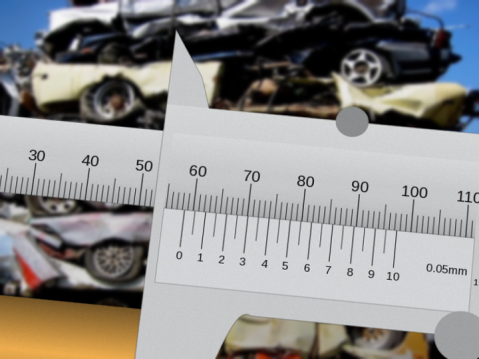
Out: mm 58.4
